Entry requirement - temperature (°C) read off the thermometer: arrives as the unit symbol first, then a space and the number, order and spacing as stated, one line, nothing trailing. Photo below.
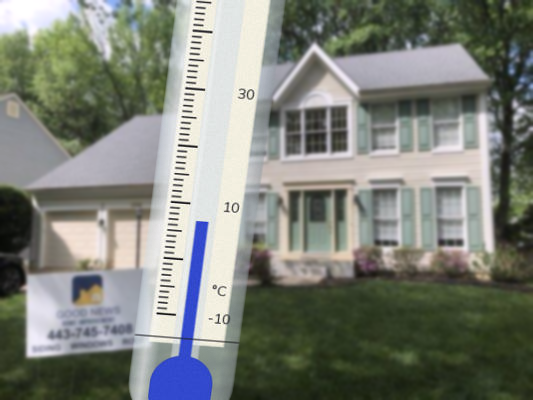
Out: °C 7
